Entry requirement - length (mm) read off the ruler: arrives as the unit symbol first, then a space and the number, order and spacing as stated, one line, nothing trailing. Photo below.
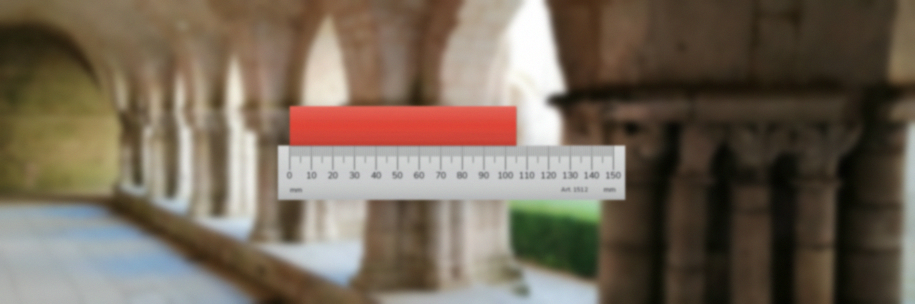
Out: mm 105
